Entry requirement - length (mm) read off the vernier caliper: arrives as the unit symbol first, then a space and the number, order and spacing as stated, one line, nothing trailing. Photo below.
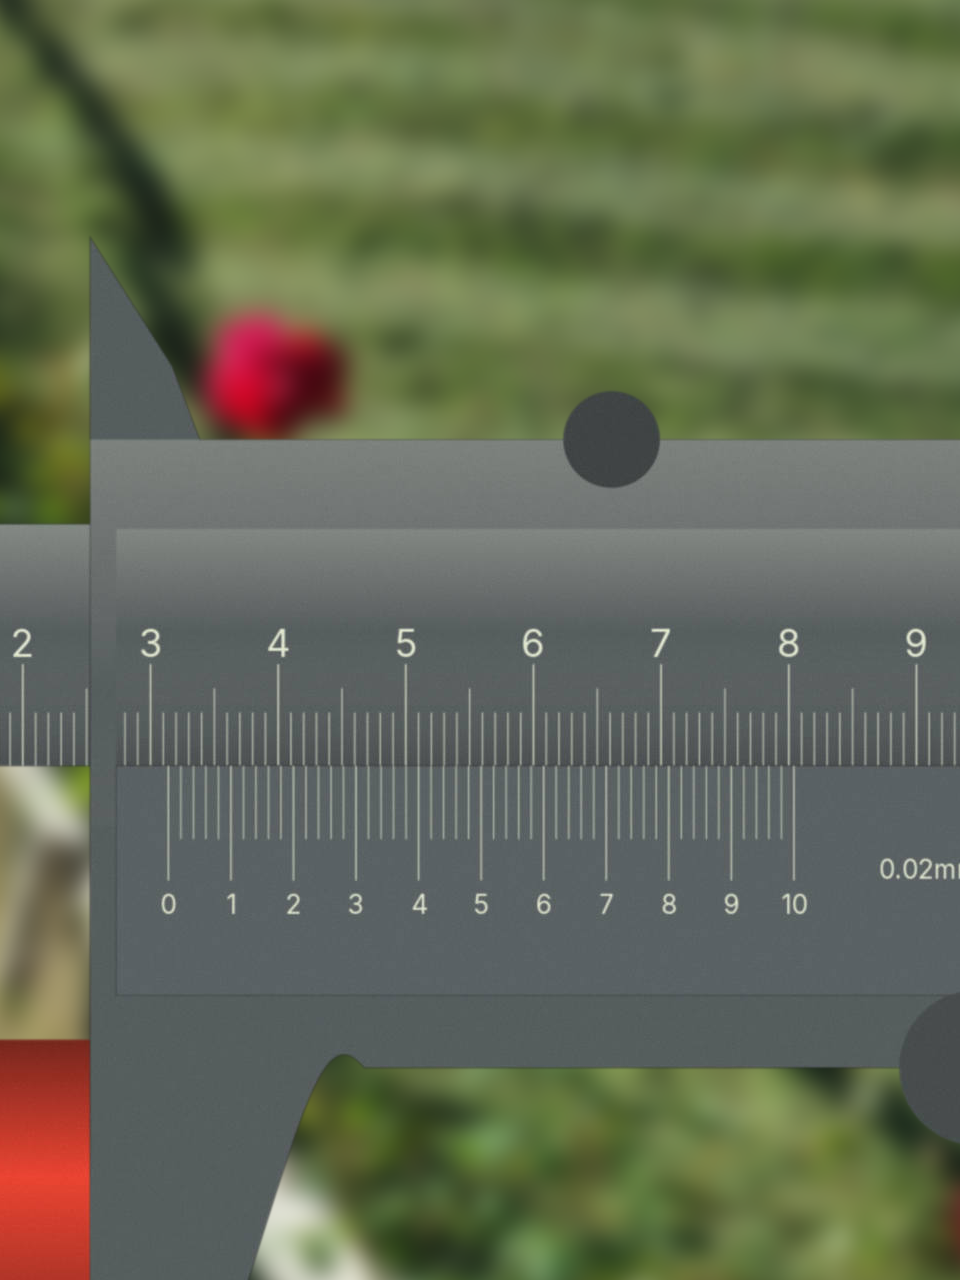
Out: mm 31.4
